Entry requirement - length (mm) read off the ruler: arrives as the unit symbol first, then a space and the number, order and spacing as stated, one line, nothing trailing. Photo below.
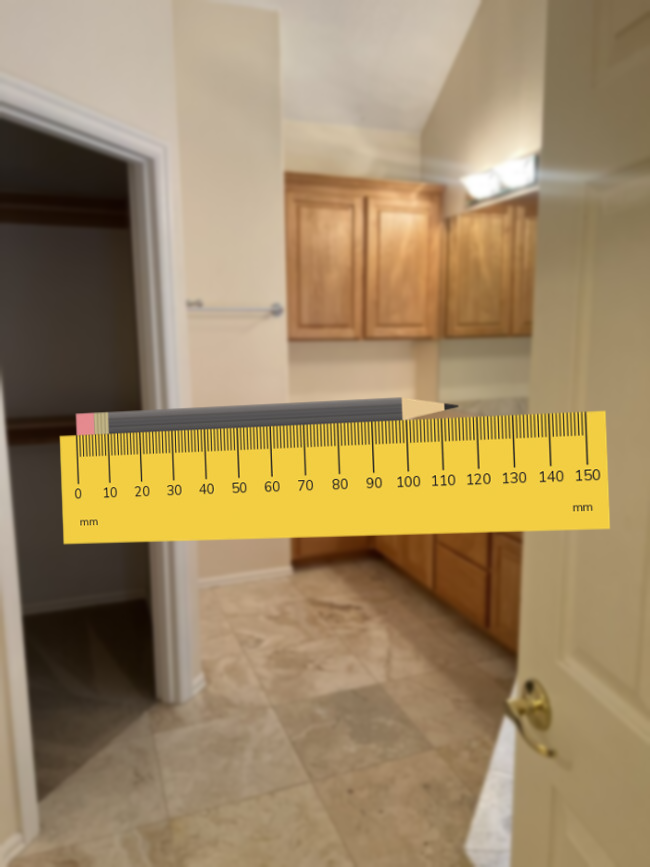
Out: mm 115
